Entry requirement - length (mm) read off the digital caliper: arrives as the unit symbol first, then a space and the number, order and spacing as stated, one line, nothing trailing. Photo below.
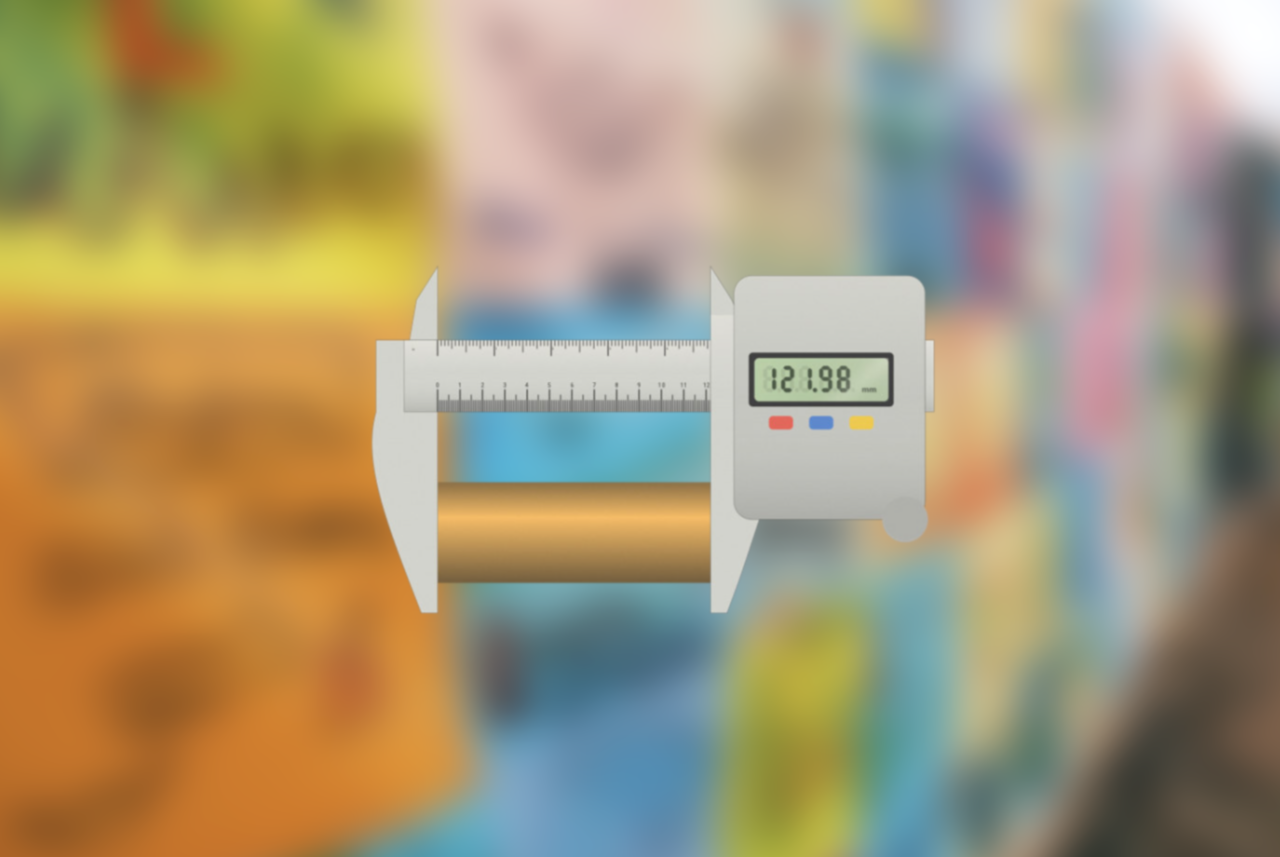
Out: mm 121.98
